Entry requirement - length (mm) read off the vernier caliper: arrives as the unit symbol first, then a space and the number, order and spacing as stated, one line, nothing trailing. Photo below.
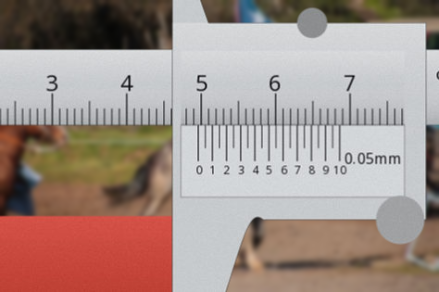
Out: mm 49.6
